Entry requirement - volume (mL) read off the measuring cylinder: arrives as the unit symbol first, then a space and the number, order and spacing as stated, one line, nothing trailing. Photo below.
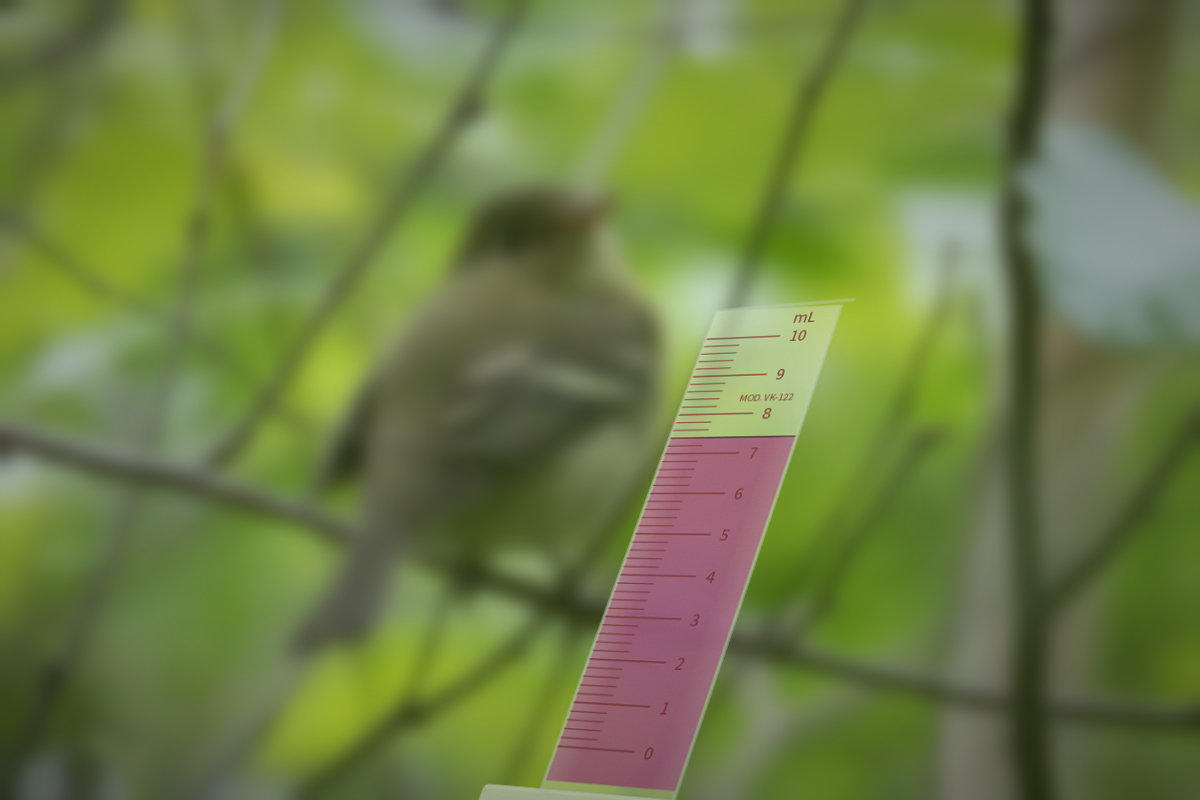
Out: mL 7.4
